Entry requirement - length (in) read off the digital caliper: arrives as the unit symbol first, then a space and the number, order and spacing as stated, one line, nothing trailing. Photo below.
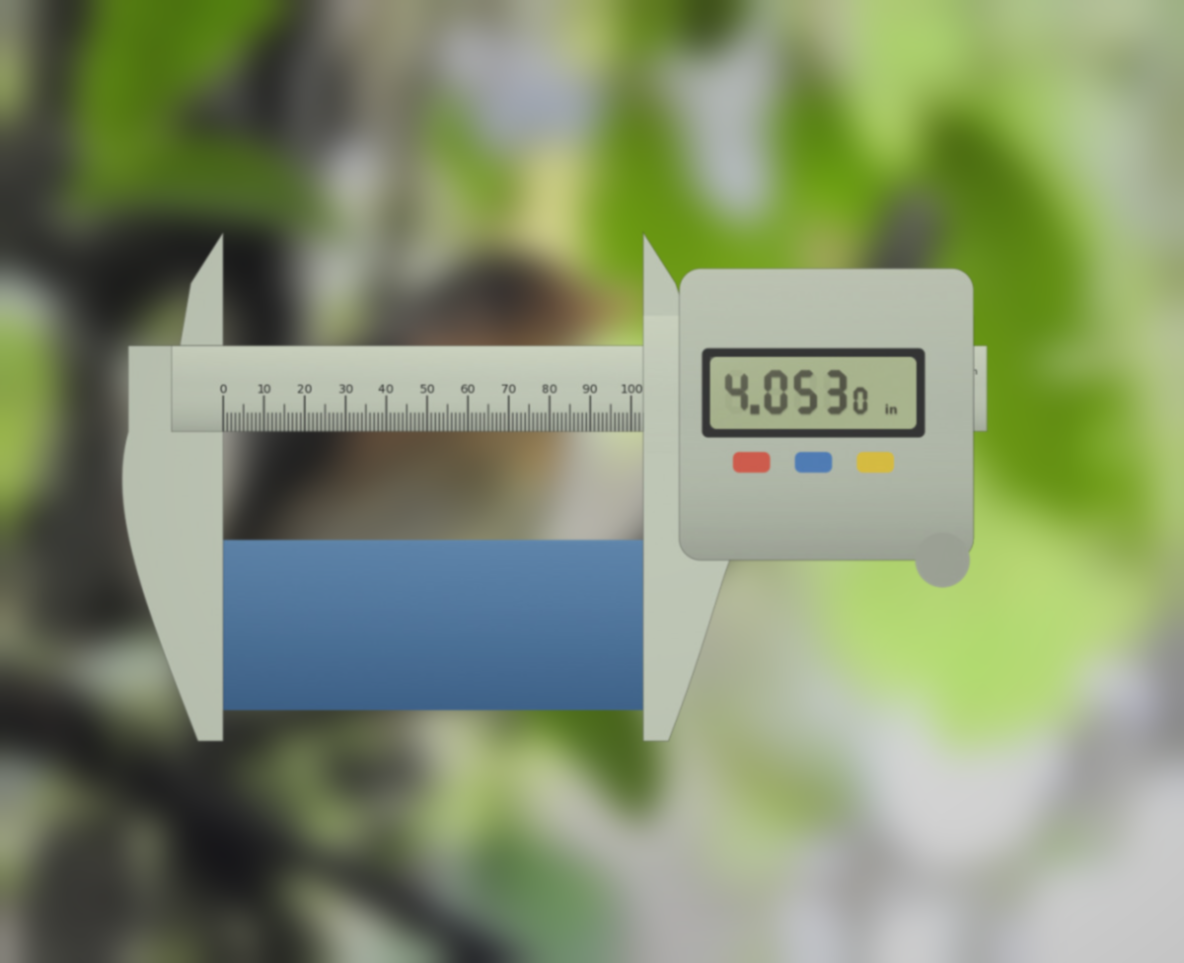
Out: in 4.0530
